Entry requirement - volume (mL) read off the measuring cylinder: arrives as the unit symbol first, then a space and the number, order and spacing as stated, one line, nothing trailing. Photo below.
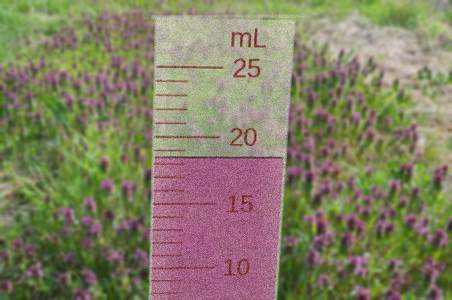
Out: mL 18.5
